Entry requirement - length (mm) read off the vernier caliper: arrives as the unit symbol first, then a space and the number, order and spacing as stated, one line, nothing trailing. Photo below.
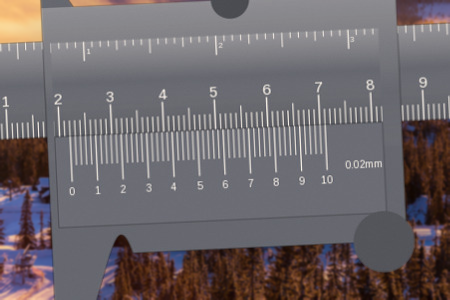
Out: mm 22.0
